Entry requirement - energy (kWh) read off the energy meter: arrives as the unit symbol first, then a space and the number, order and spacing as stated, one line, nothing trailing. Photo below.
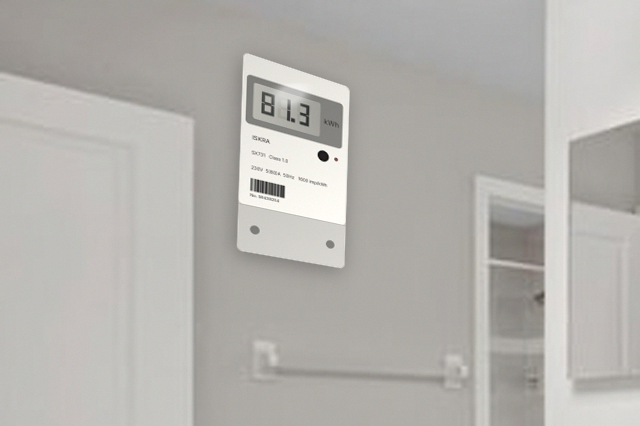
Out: kWh 81.3
